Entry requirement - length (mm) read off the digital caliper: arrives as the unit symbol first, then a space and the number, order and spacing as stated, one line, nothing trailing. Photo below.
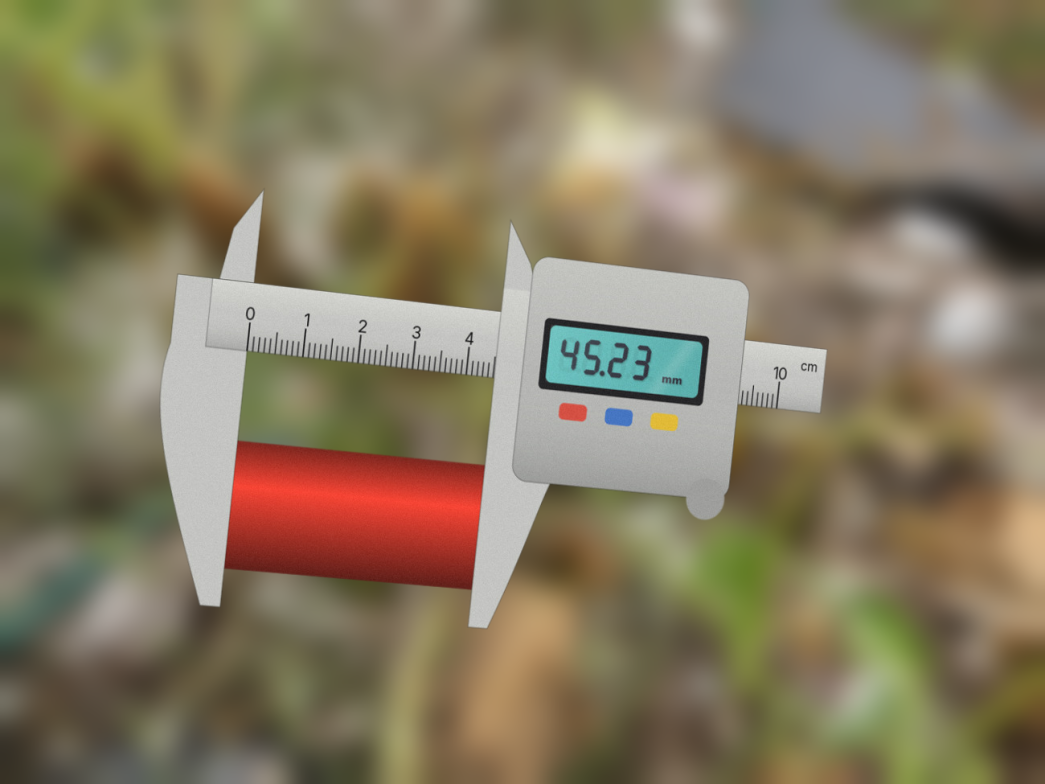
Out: mm 45.23
